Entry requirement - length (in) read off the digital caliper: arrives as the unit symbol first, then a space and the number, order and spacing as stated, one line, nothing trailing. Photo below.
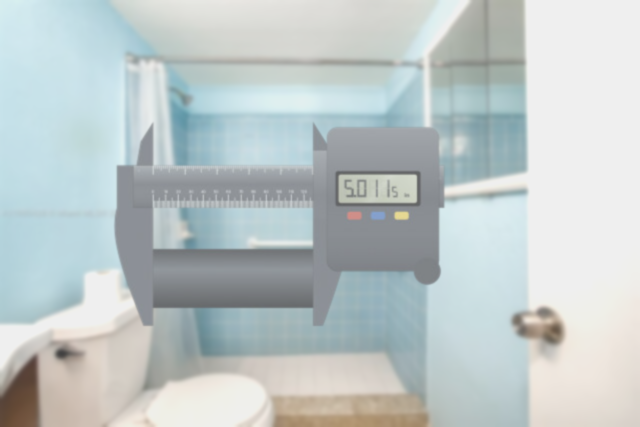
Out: in 5.0115
